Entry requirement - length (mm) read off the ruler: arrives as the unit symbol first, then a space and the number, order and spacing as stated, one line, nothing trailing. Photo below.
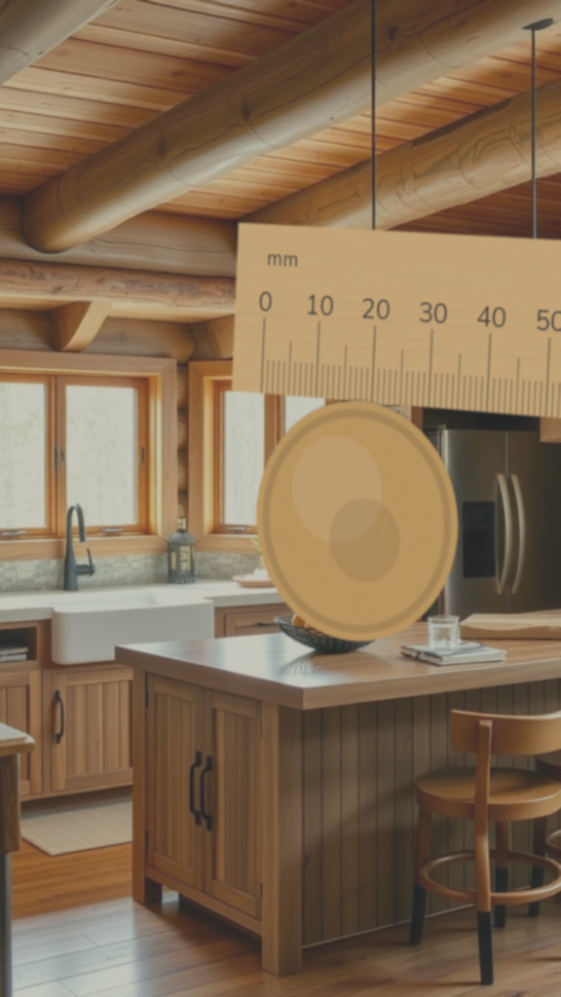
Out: mm 36
